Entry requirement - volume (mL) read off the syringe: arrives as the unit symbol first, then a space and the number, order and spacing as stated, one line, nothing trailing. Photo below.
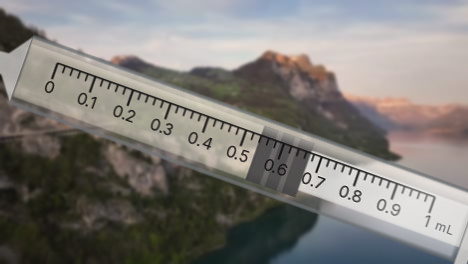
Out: mL 0.54
